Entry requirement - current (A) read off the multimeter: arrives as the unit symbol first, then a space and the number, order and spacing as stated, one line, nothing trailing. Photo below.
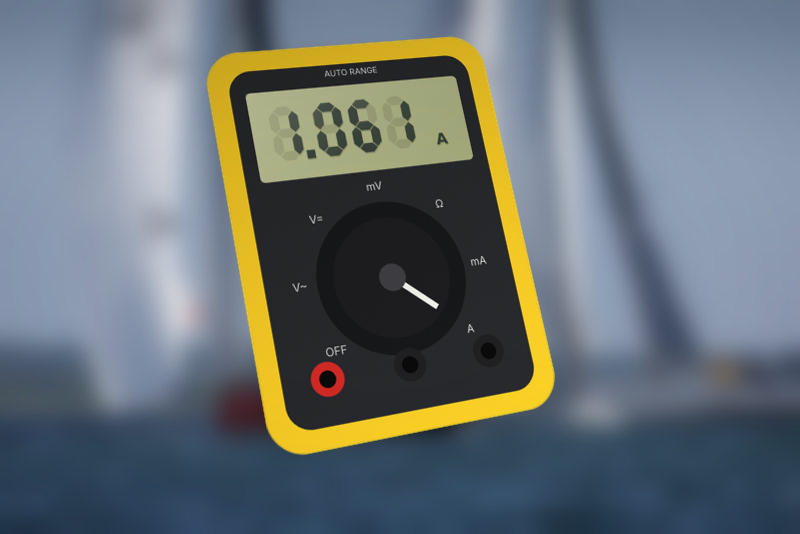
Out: A 1.061
